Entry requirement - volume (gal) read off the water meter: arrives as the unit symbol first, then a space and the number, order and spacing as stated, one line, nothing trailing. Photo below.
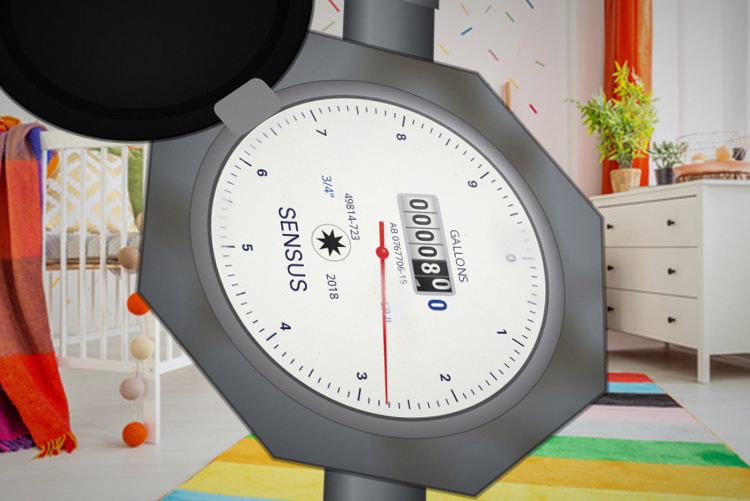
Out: gal 802.7
